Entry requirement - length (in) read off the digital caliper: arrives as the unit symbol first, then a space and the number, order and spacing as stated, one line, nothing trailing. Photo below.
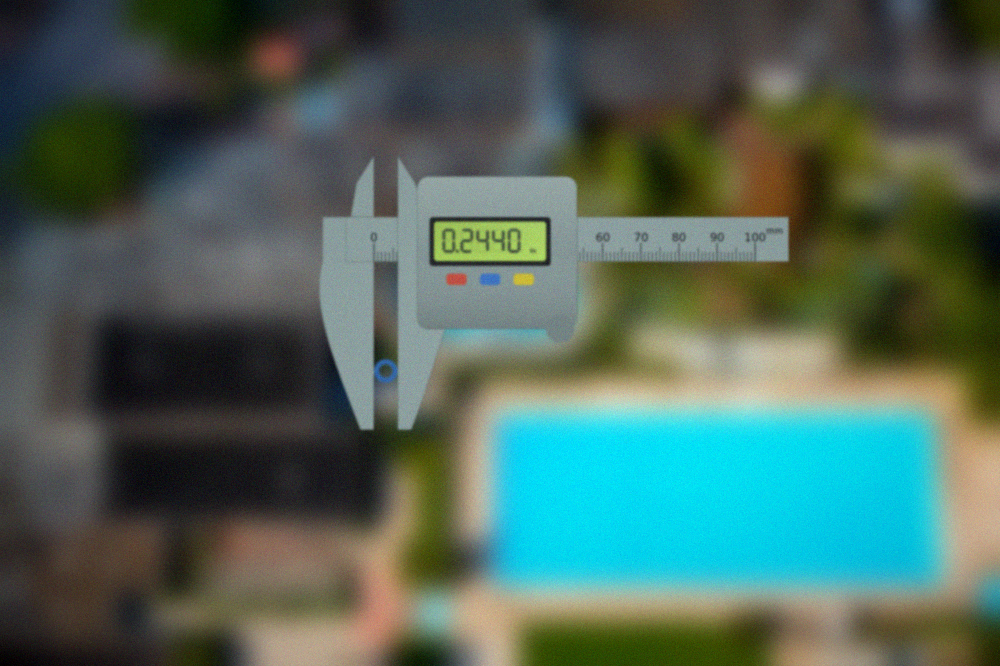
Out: in 0.2440
